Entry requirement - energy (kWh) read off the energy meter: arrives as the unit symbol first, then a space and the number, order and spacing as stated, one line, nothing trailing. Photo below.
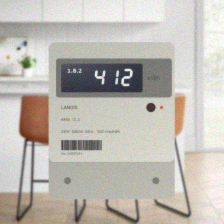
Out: kWh 412
